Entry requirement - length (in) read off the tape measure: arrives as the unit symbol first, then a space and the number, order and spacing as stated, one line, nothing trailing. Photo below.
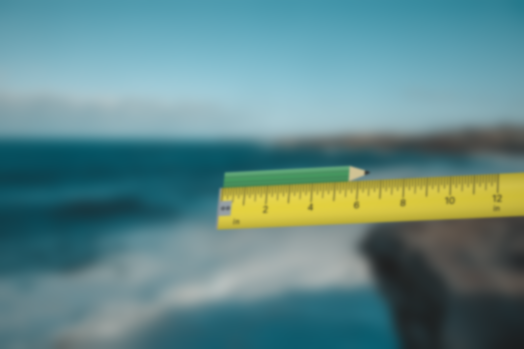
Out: in 6.5
